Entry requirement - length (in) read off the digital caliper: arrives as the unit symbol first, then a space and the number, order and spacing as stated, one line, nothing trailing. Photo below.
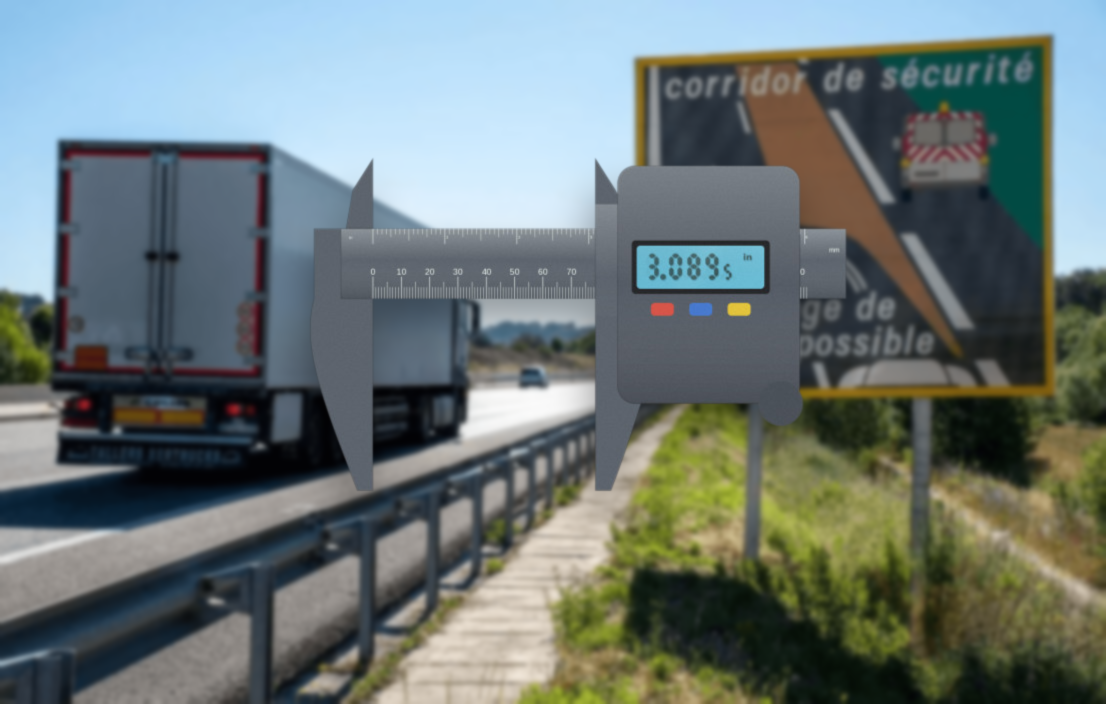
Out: in 3.0895
